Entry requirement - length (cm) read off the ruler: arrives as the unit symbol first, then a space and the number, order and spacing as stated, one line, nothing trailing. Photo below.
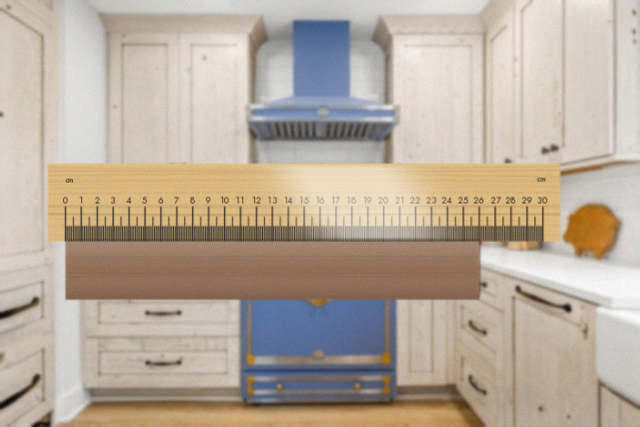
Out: cm 26
